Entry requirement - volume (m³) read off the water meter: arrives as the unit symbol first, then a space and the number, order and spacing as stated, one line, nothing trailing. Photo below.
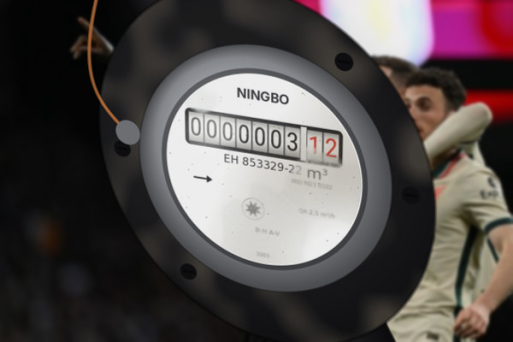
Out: m³ 3.12
